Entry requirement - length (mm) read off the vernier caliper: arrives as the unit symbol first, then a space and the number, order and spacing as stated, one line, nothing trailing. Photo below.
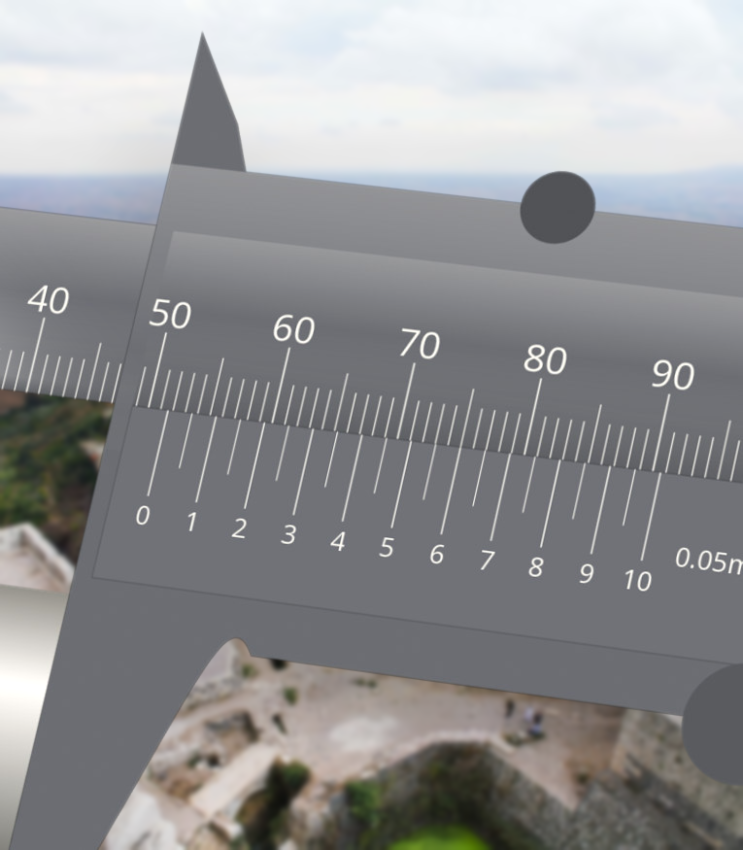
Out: mm 51.6
